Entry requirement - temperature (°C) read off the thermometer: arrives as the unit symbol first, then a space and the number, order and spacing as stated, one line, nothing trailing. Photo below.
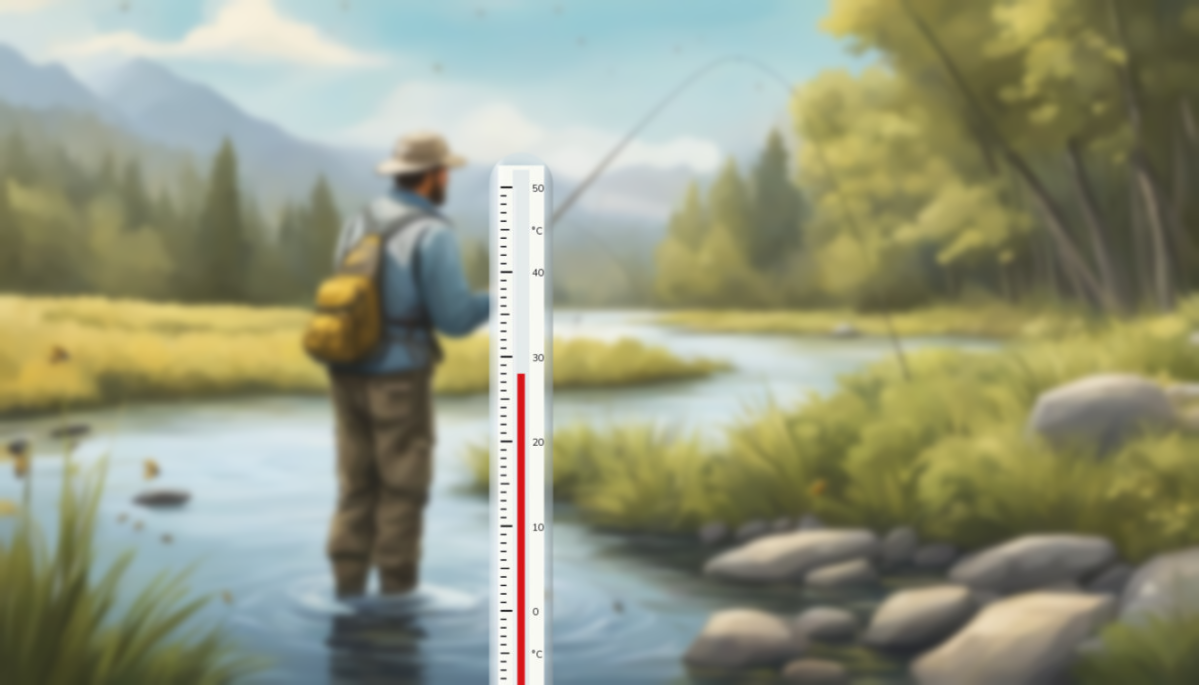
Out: °C 28
